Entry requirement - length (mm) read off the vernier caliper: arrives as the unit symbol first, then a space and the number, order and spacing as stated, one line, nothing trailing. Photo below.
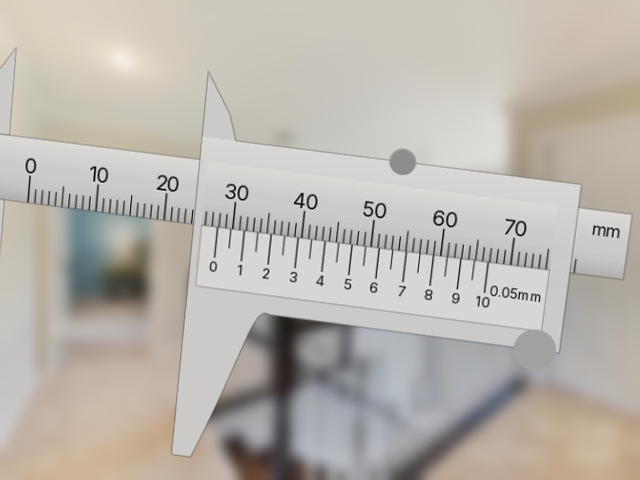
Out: mm 27.8
